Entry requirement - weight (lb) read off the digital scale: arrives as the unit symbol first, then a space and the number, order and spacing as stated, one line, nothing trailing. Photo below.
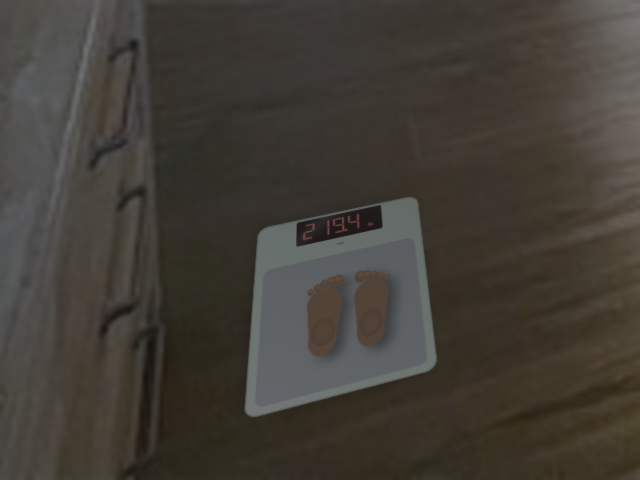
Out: lb 219.4
